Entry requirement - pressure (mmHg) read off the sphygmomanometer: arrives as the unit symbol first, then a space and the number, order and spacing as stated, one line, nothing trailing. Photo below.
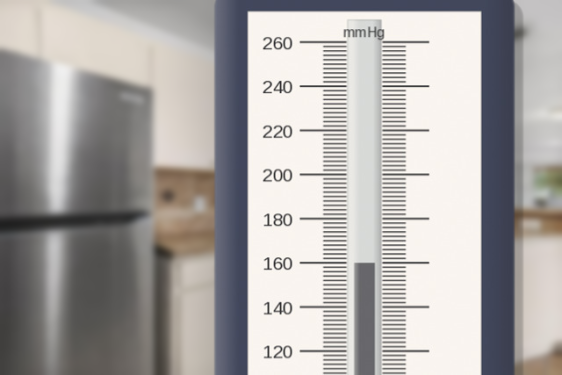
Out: mmHg 160
